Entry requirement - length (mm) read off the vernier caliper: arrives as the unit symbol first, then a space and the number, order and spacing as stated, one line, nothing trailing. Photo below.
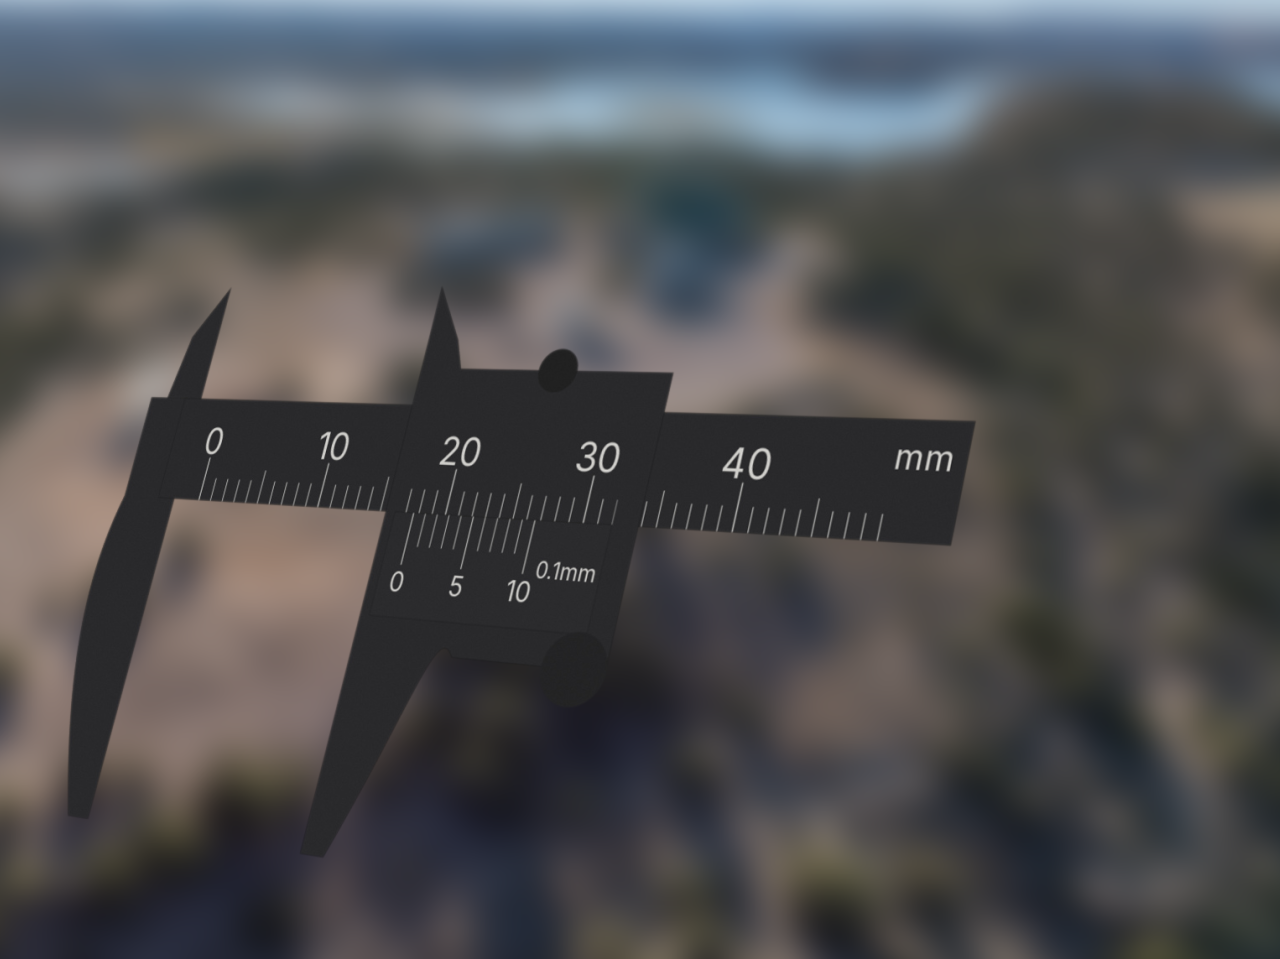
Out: mm 17.6
